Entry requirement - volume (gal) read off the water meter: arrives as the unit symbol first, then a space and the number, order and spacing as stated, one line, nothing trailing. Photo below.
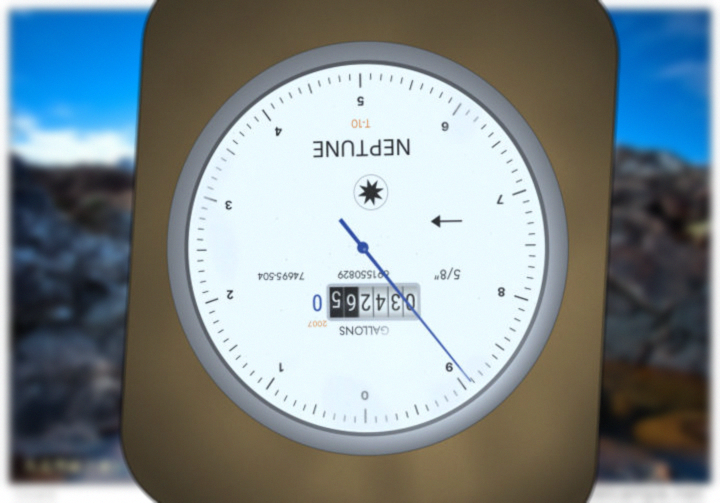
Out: gal 342648.9
